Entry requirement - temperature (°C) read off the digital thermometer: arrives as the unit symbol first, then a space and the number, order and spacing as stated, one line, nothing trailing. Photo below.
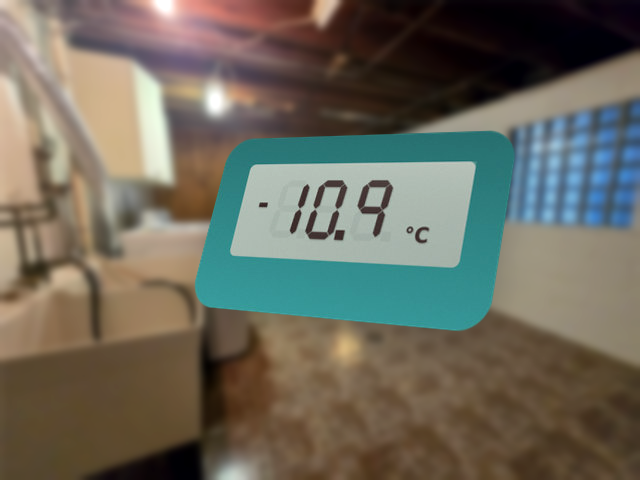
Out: °C -10.9
